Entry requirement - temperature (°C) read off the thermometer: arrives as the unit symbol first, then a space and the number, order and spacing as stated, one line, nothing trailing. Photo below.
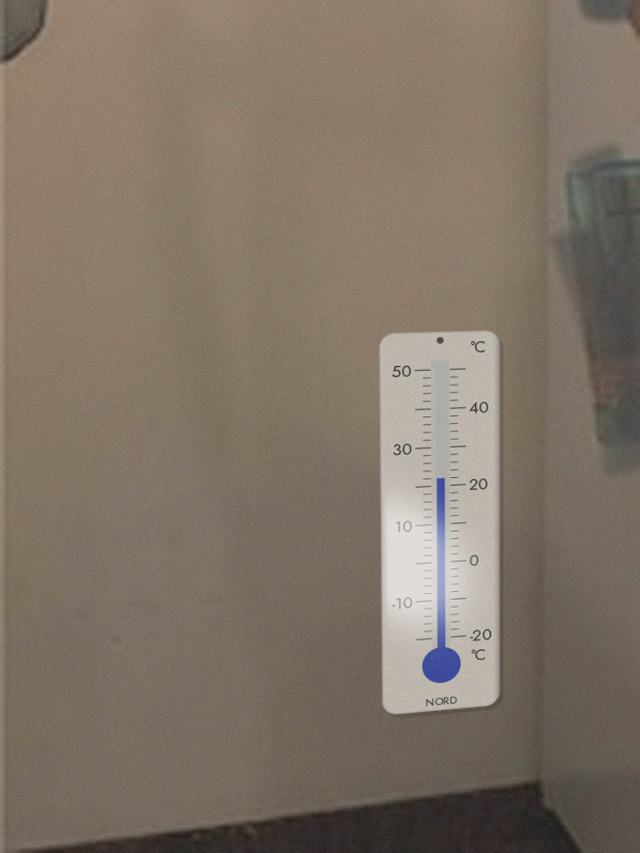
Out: °C 22
